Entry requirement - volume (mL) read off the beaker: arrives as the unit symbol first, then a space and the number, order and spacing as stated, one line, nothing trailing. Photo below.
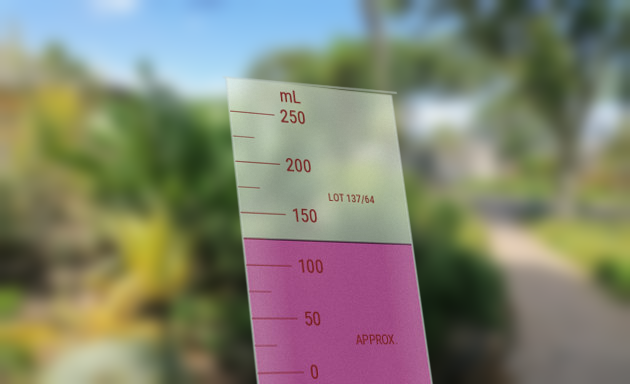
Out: mL 125
